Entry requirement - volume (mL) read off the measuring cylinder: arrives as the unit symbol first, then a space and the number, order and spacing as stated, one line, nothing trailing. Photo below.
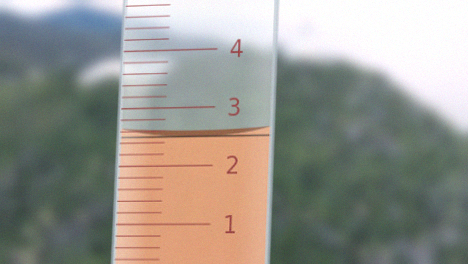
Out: mL 2.5
